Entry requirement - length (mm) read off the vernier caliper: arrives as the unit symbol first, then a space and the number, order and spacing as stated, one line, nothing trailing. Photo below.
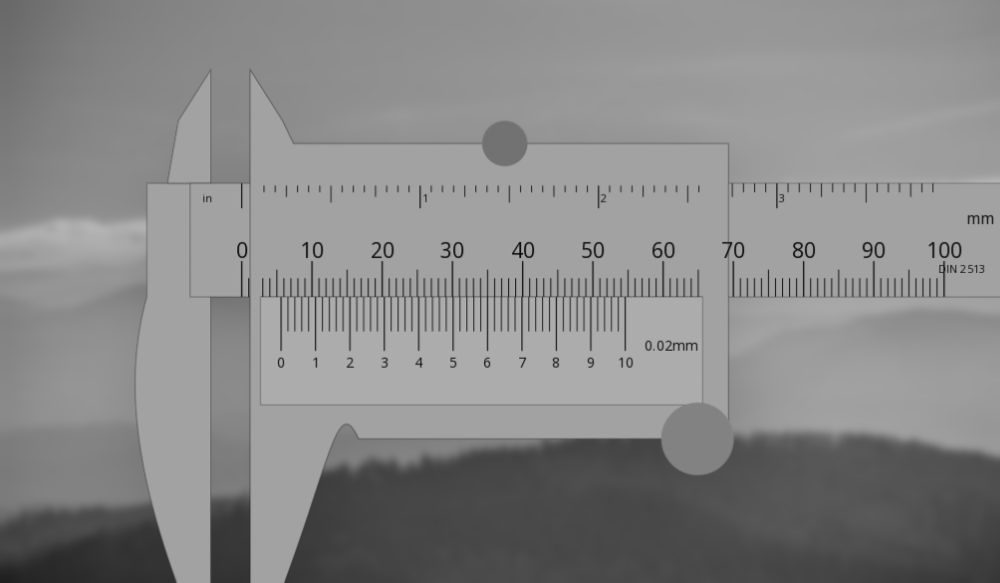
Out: mm 5.6
